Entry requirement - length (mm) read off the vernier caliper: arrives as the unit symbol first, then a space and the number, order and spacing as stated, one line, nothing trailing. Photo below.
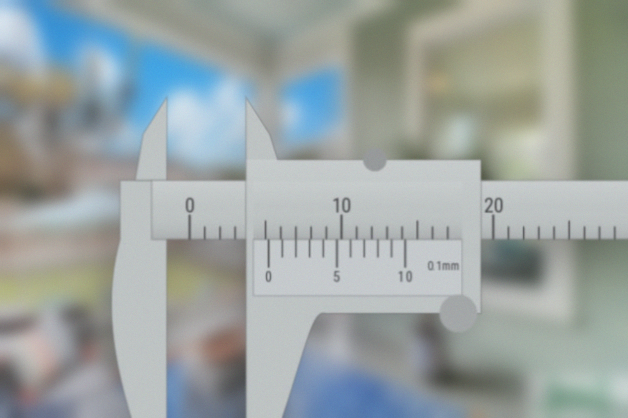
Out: mm 5.2
